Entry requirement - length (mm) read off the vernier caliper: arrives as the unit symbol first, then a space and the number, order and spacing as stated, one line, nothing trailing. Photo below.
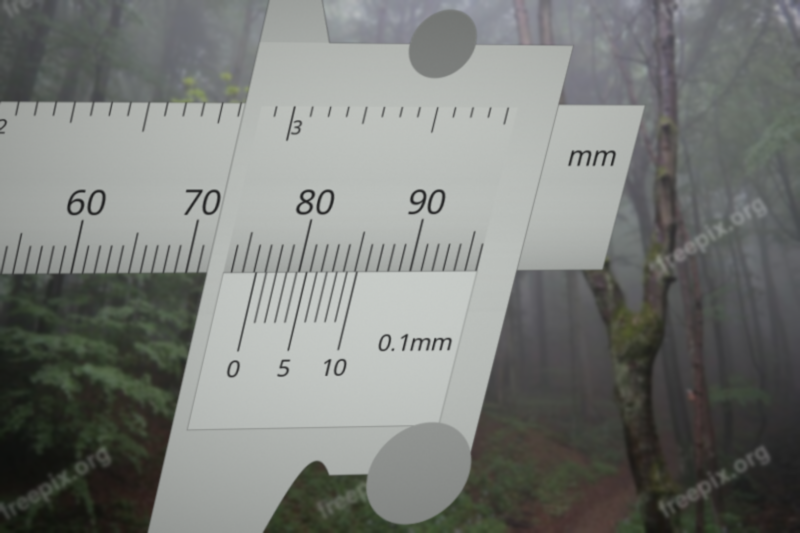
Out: mm 76.2
